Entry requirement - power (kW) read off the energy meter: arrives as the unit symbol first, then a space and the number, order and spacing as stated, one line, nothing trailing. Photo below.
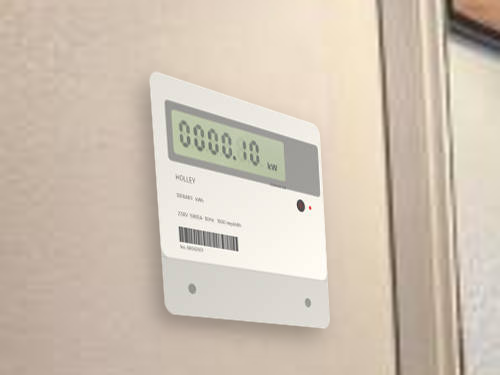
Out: kW 0.10
